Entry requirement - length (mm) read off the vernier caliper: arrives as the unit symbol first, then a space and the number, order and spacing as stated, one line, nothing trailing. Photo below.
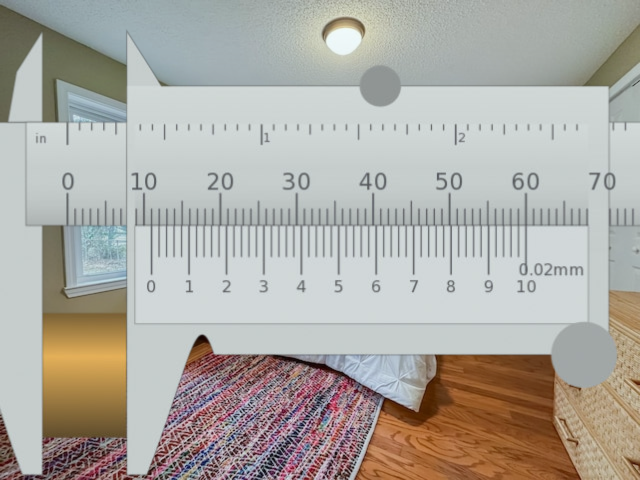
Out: mm 11.0
